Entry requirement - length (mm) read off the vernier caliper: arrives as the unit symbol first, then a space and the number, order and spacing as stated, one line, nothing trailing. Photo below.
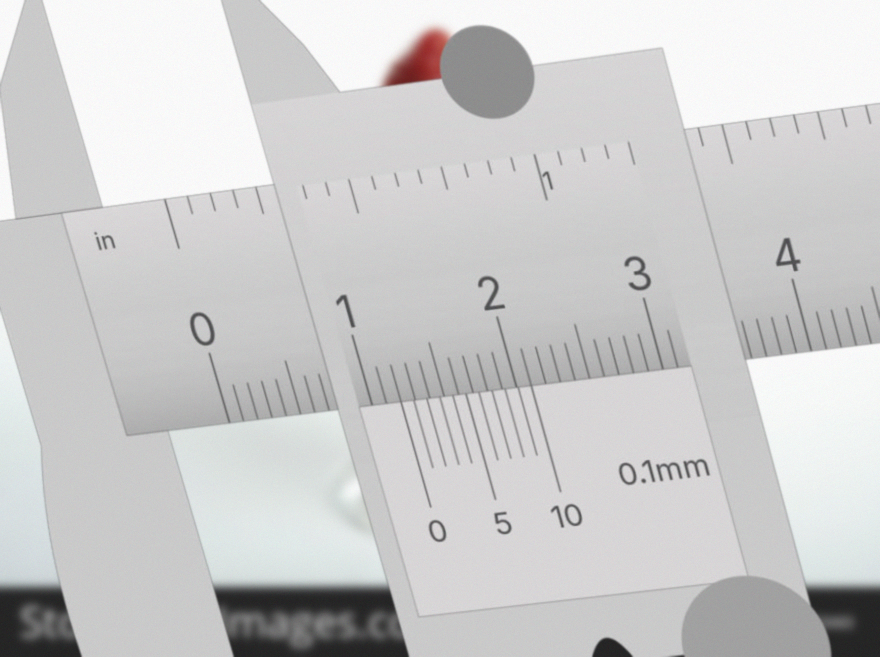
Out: mm 12.0
